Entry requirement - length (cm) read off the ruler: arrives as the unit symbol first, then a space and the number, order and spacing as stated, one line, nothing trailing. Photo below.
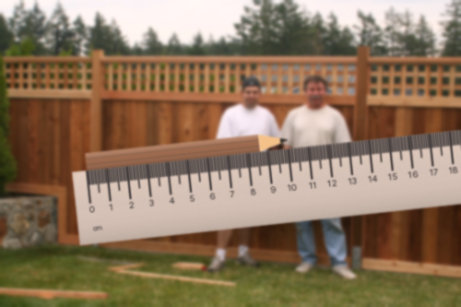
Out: cm 10
